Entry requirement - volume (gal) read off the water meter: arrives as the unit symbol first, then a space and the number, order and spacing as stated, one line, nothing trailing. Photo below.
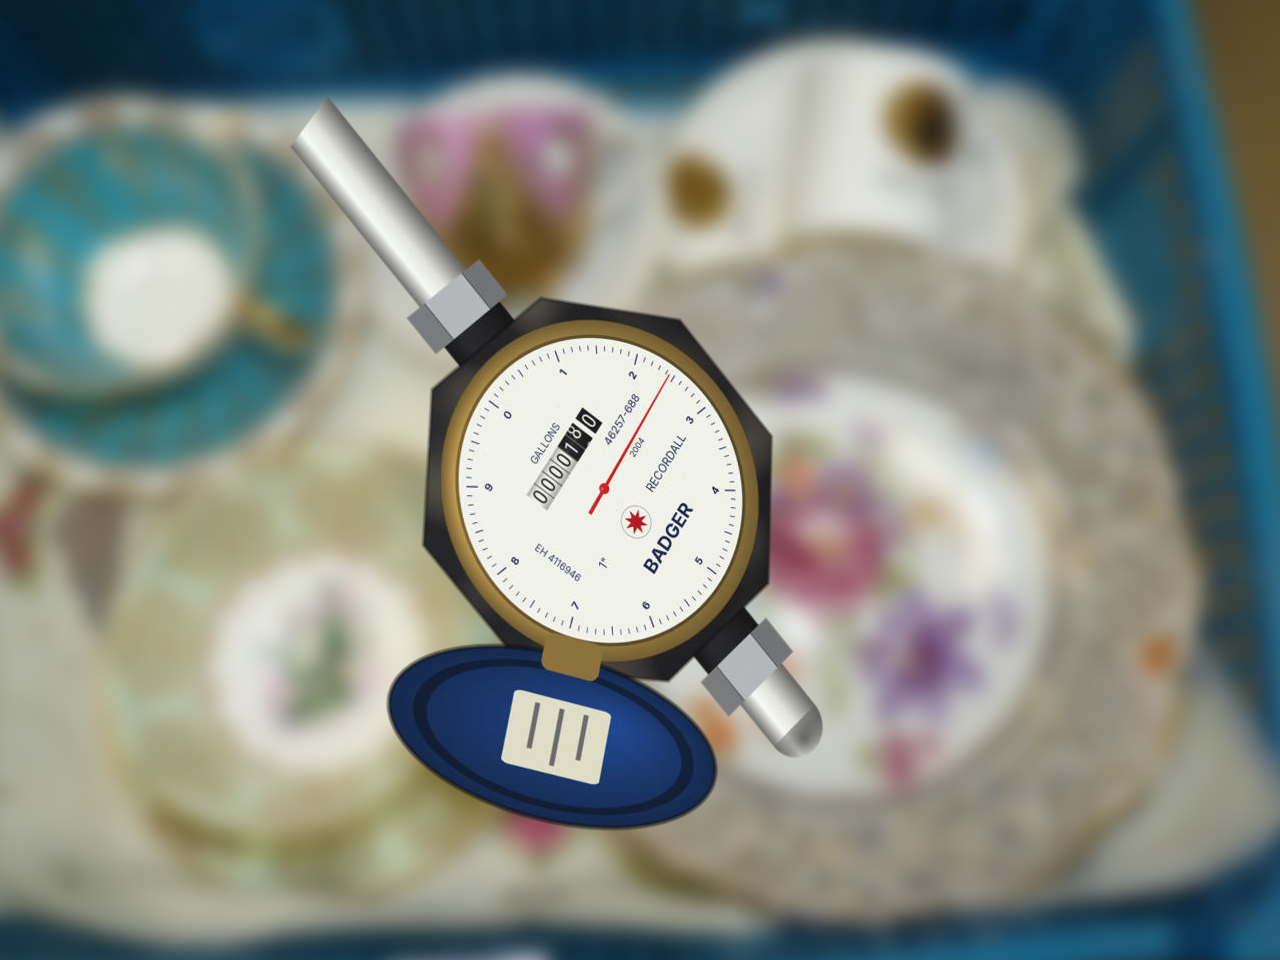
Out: gal 182.4
